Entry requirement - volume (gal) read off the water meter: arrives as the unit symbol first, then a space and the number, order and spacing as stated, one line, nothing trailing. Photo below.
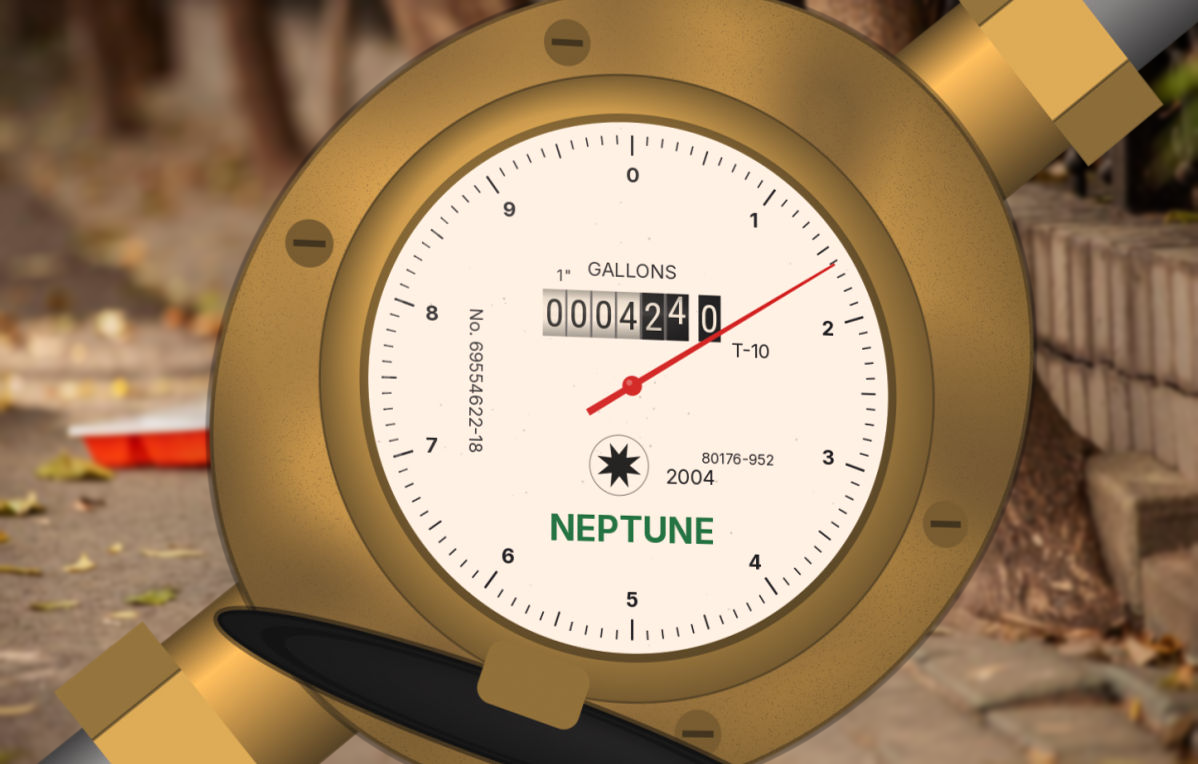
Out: gal 4241.6
